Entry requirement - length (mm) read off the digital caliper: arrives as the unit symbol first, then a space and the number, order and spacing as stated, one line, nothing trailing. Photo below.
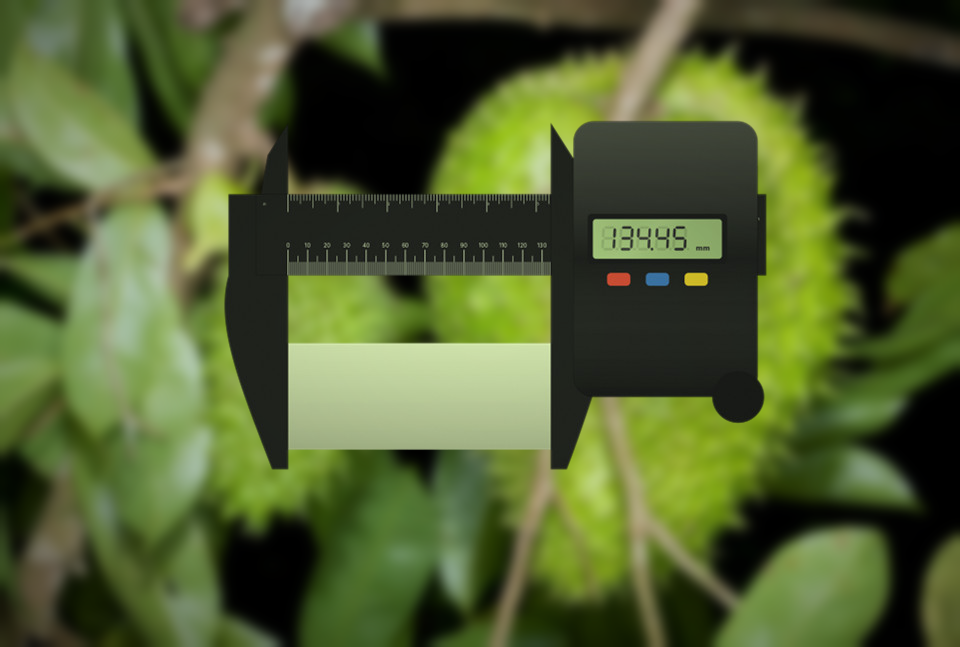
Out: mm 134.45
